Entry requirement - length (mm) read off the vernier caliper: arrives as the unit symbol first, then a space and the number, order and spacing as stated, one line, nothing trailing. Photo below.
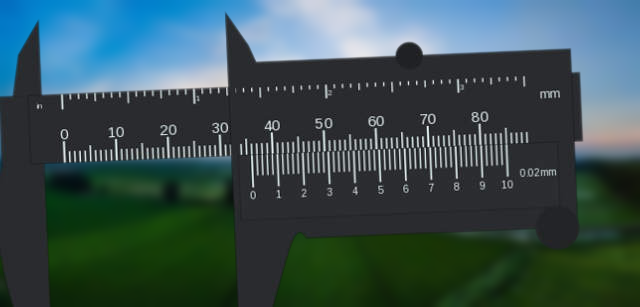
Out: mm 36.0
